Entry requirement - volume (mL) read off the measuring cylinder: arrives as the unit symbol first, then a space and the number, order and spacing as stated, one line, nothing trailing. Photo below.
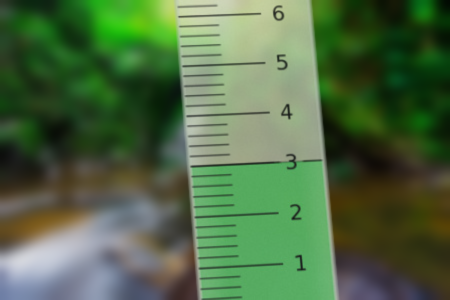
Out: mL 3
